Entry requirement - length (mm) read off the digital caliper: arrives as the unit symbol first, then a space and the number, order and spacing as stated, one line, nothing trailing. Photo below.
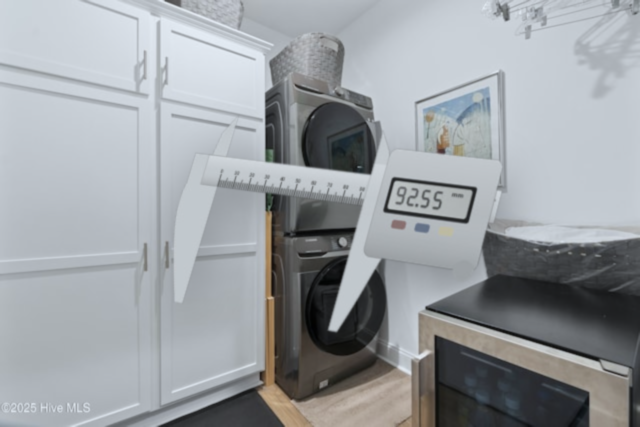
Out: mm 92.55
